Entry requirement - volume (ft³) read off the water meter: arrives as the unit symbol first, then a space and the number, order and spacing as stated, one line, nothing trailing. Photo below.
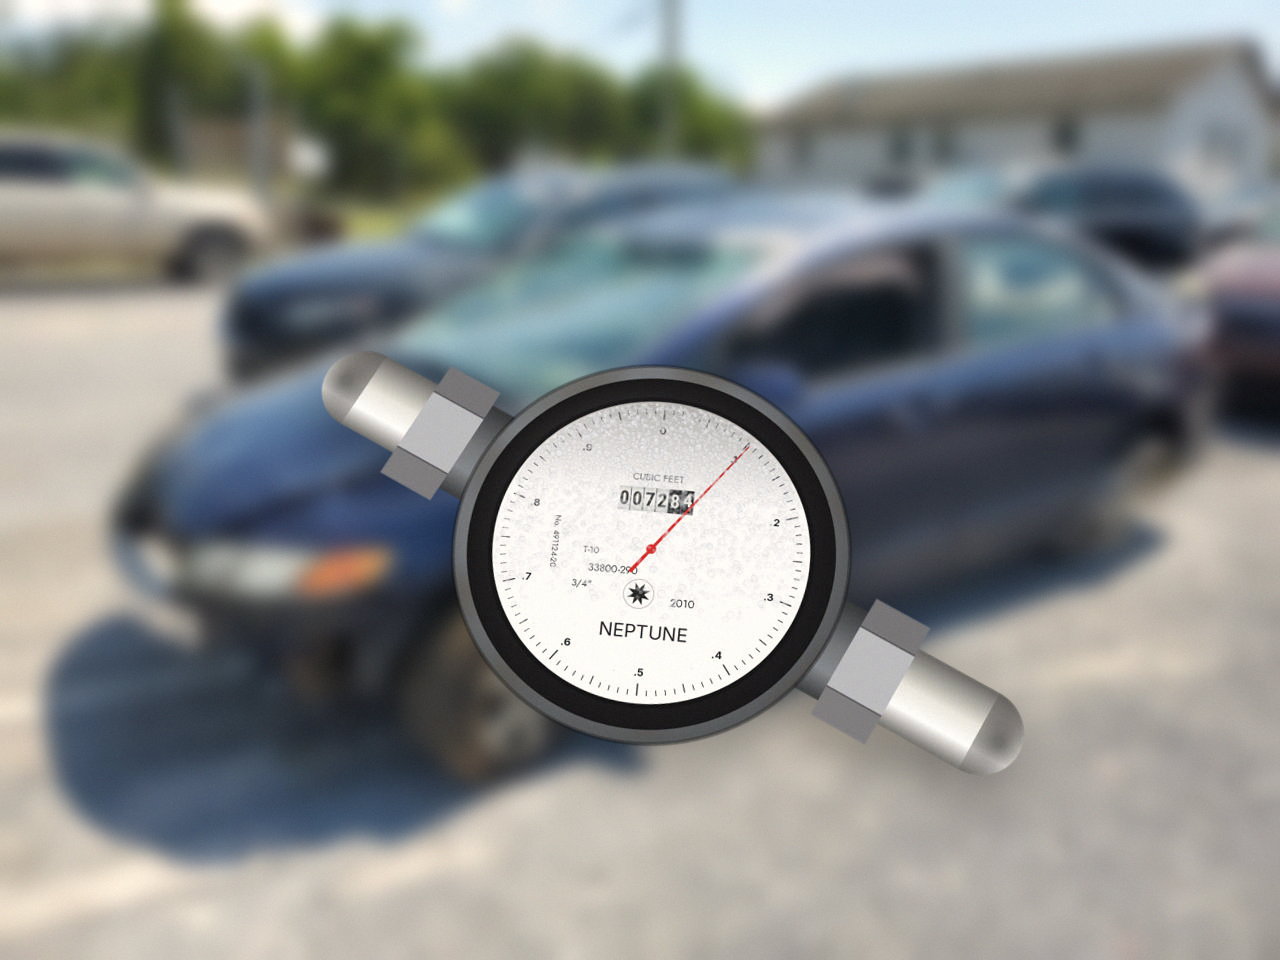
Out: ft³ 7284.10
